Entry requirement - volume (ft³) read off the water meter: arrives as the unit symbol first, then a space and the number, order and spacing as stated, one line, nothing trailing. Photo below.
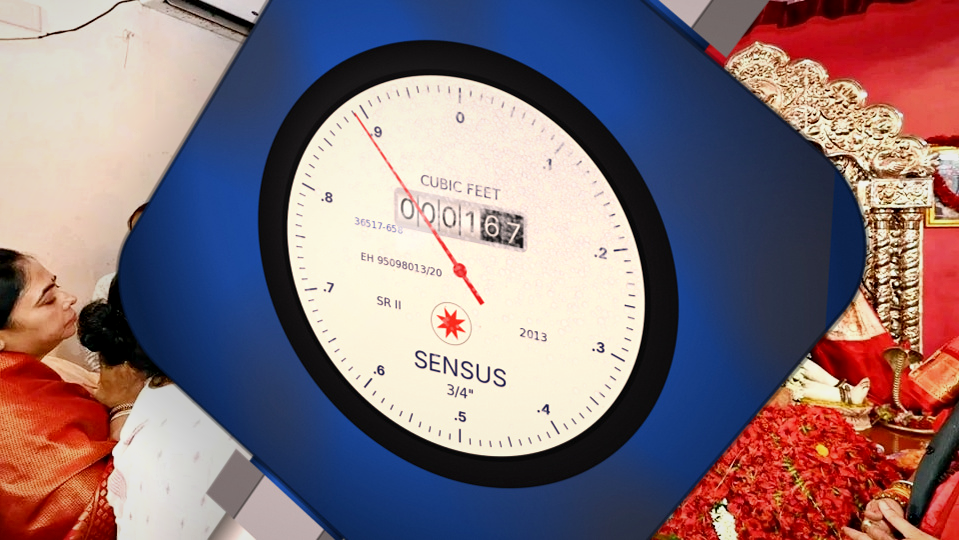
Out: ft³ 166.89
